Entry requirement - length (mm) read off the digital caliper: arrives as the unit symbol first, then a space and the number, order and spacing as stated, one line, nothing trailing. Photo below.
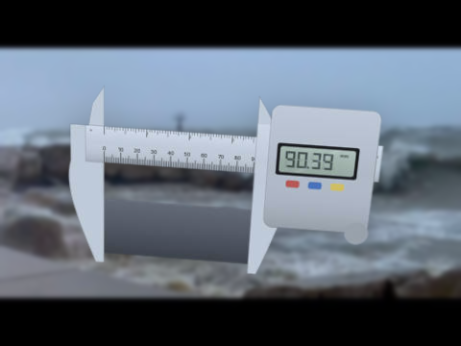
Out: mm 90.39
